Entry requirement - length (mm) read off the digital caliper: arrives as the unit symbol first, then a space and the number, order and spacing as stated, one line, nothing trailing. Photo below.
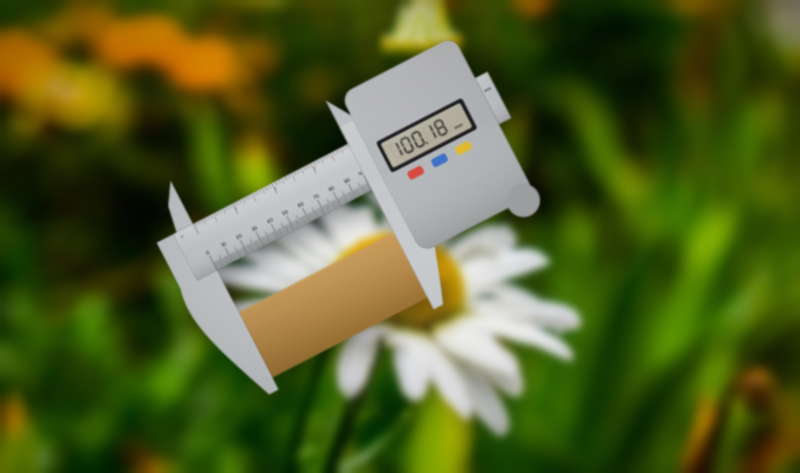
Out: mm 100.18
